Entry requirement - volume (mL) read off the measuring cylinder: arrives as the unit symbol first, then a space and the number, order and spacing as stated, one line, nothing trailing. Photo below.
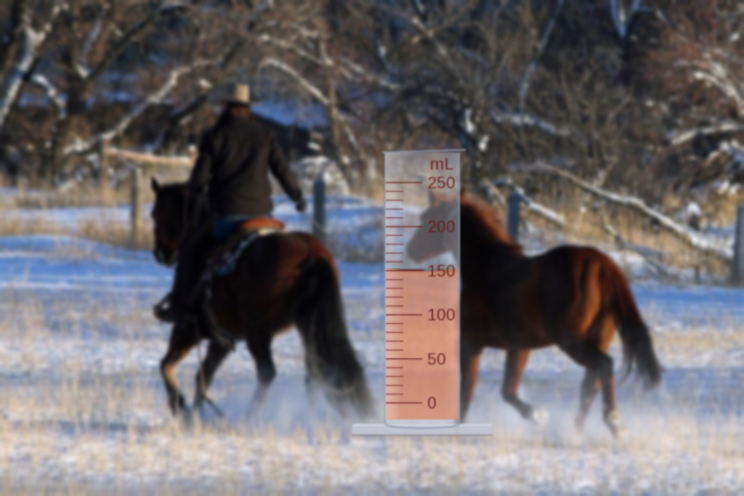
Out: mL 150
